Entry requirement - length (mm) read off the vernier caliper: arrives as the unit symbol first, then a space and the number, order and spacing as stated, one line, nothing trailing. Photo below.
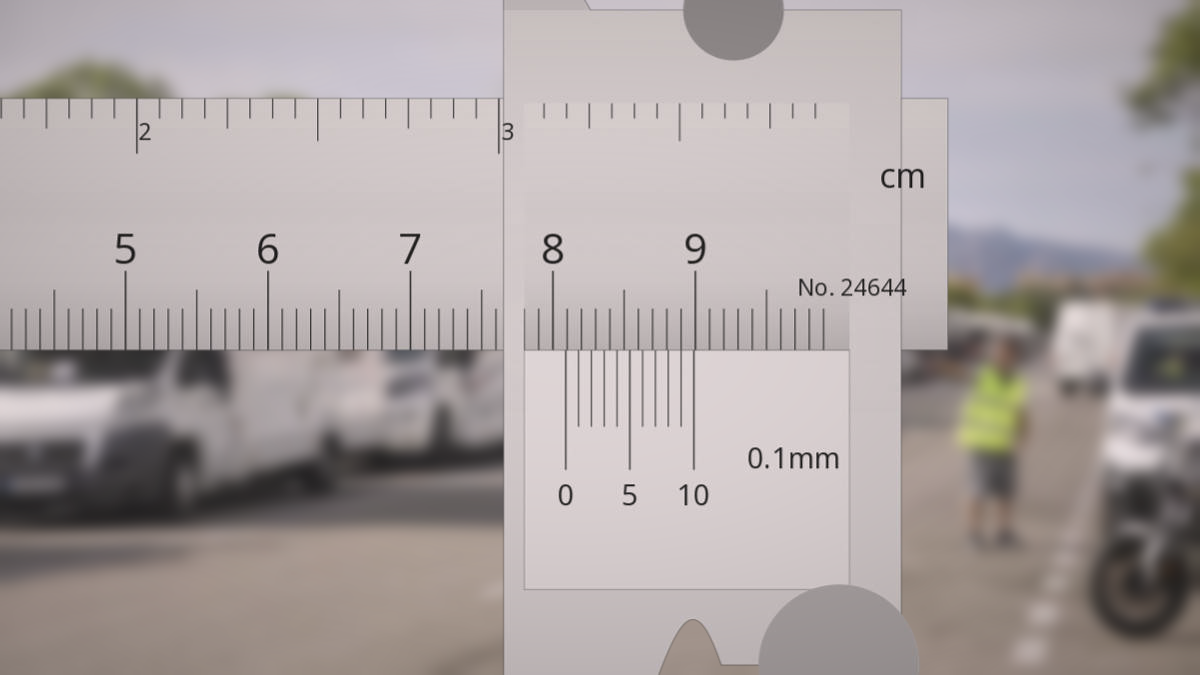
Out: mm 80.9
